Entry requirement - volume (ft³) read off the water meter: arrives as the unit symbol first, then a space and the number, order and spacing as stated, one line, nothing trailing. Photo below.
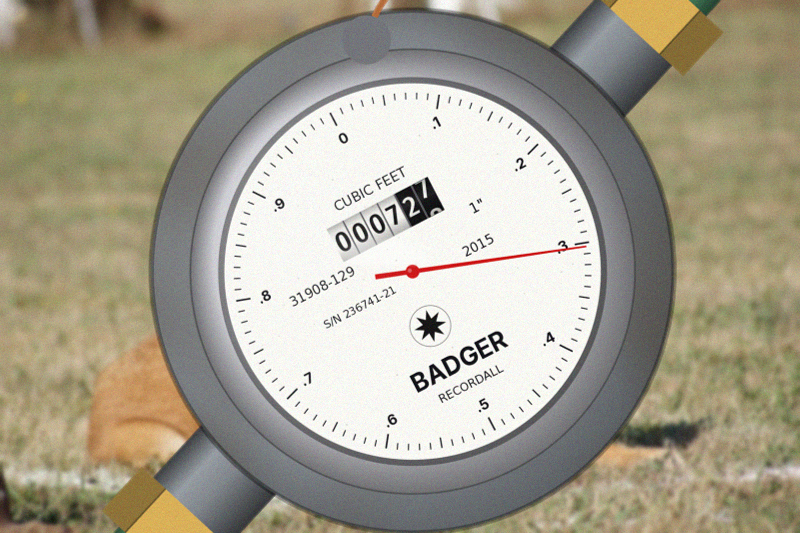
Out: ft³ 727.30
